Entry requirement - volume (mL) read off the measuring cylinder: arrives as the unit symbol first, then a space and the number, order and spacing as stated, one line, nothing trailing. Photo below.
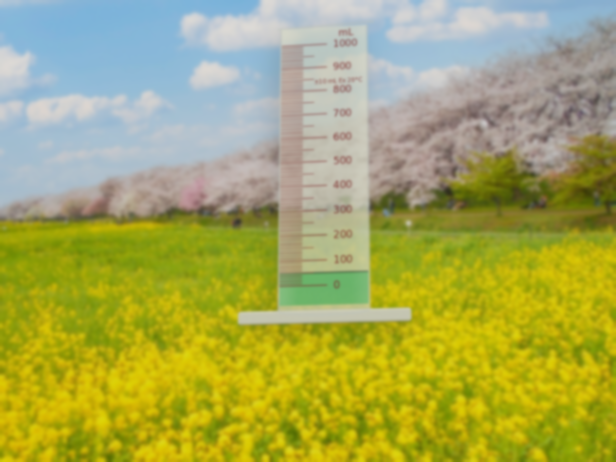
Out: mL 50
